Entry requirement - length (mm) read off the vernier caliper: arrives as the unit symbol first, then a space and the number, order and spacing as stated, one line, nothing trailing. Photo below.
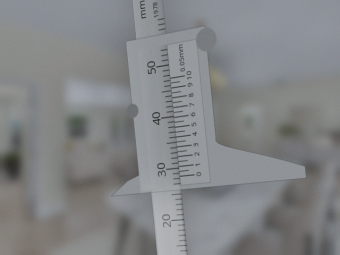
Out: mm 28.4
